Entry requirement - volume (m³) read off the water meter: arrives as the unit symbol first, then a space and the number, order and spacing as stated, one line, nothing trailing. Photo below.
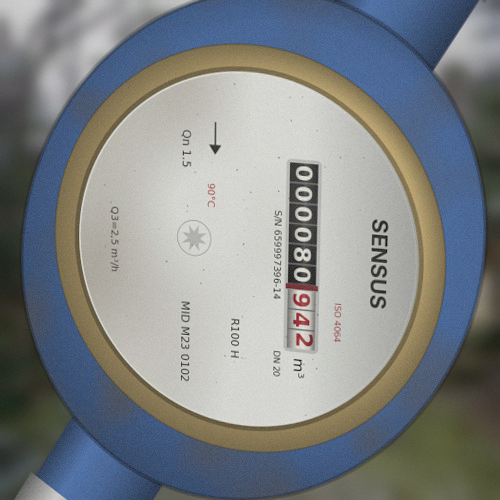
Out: m³ 80.942
